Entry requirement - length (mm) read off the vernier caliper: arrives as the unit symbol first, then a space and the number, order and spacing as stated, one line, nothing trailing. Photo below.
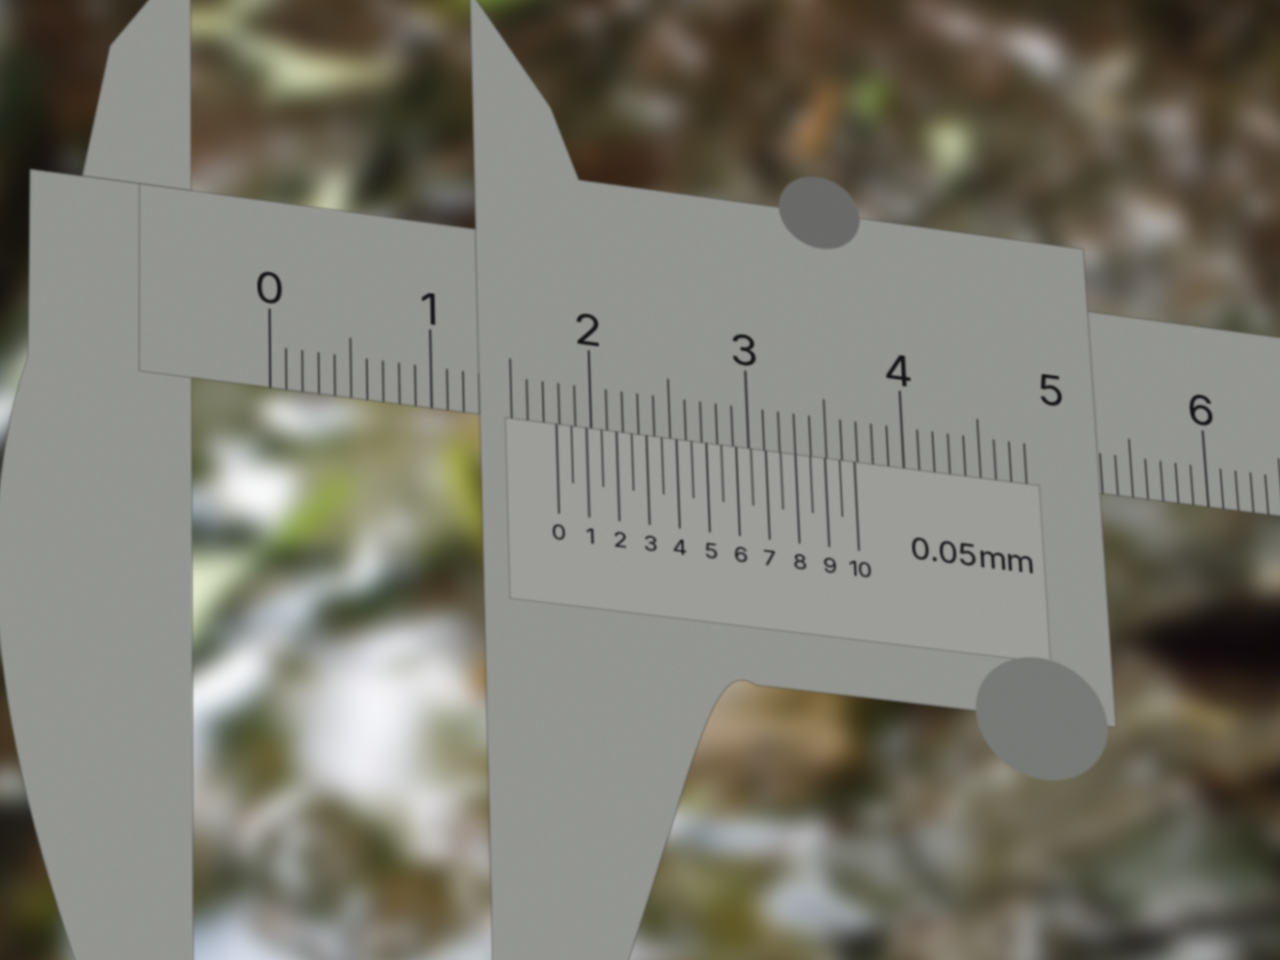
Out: mm 17.8
